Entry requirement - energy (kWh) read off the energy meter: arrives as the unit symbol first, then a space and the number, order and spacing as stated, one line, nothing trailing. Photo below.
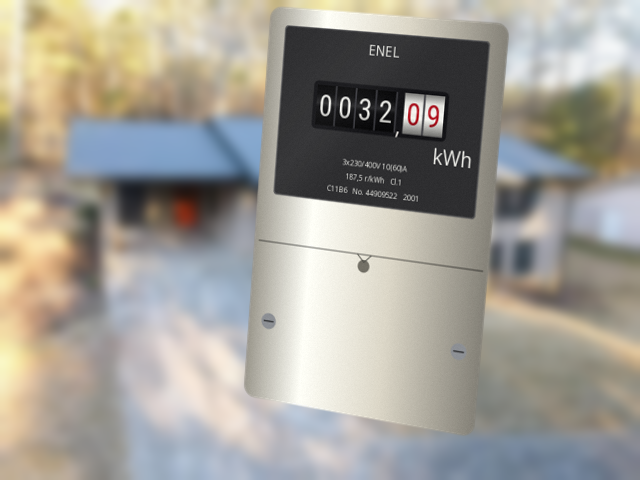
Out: kWh 32.09
